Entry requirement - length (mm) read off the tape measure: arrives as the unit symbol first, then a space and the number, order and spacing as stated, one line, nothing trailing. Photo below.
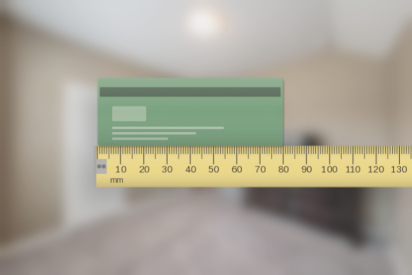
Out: mm 80
